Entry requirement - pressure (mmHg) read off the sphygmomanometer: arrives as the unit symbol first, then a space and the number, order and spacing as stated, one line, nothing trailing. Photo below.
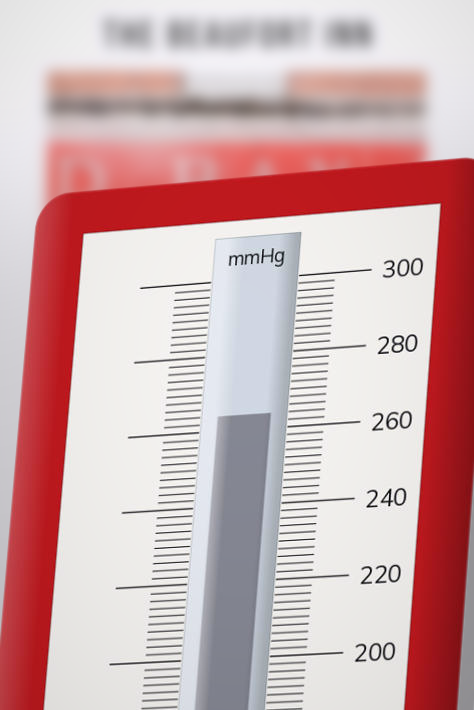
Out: mmHg 264
